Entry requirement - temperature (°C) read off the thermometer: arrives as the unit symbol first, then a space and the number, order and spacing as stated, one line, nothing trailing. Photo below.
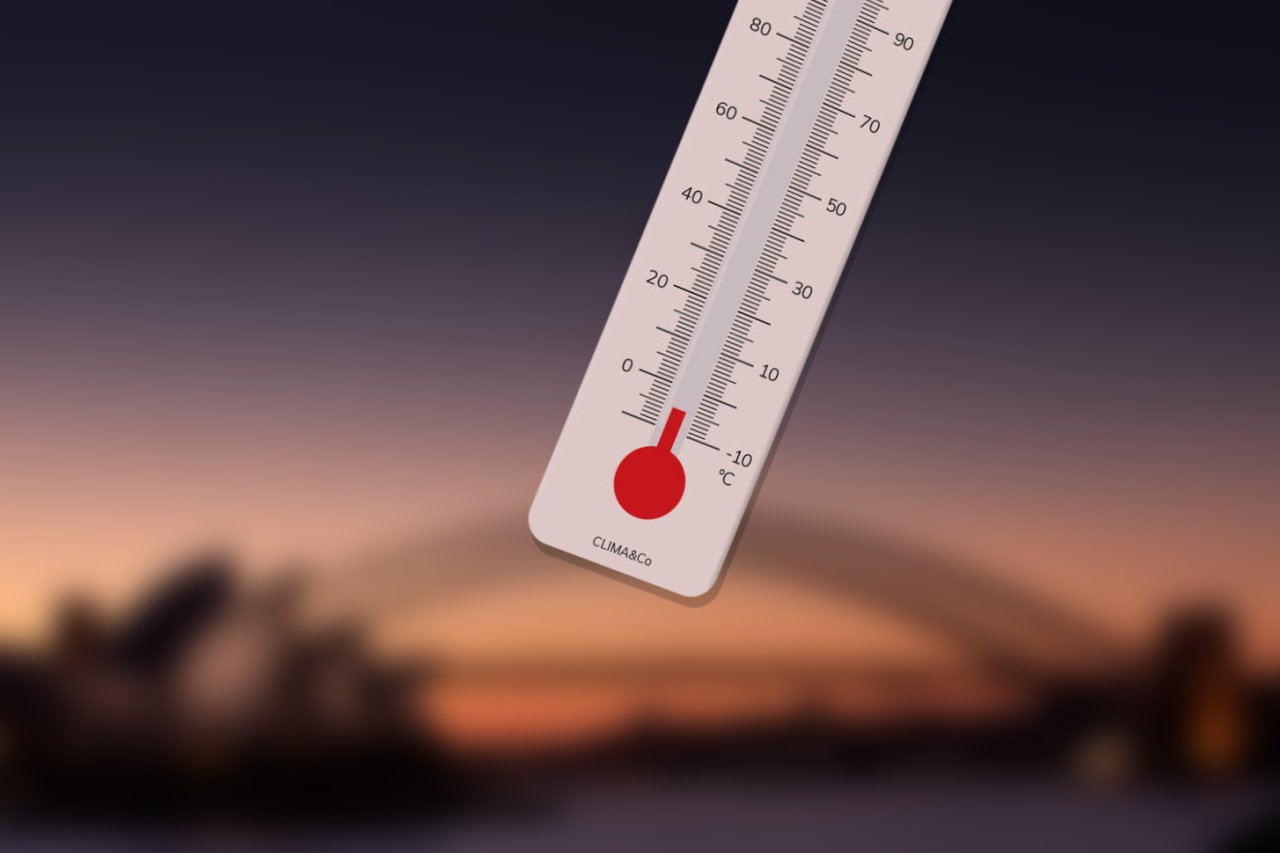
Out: °C -5
